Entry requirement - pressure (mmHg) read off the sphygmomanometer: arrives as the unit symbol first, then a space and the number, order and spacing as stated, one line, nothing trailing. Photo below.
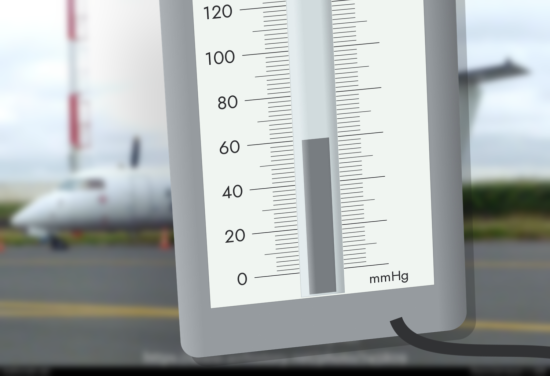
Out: mmHg 60
